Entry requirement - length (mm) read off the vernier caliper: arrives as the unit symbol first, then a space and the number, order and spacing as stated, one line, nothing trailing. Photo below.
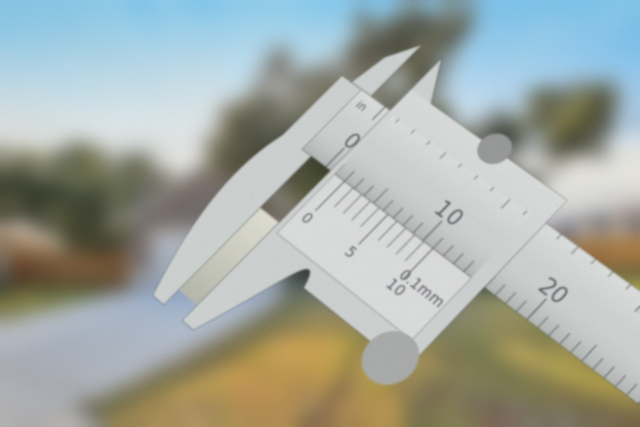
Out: mm 2.0
